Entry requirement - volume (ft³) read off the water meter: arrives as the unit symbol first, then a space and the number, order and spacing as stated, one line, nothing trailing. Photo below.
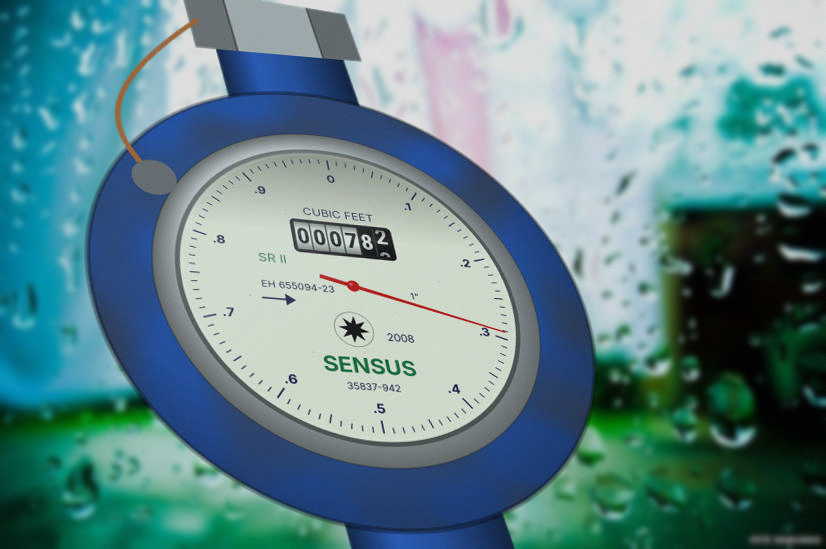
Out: ft³ 782.29
